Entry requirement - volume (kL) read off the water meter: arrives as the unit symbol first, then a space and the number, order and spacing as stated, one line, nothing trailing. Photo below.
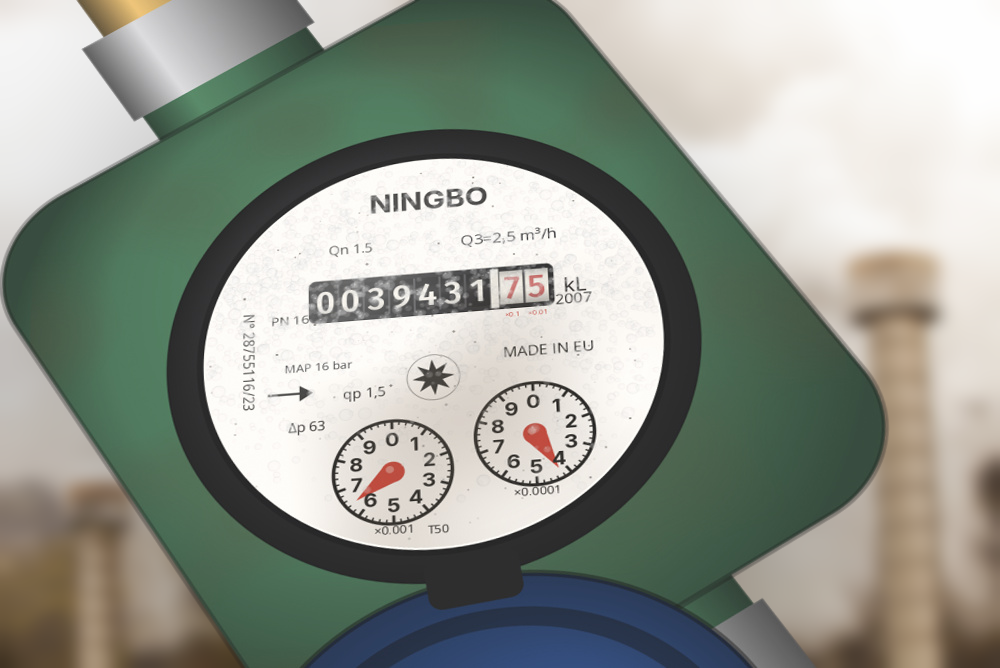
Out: kL 39431.7564
